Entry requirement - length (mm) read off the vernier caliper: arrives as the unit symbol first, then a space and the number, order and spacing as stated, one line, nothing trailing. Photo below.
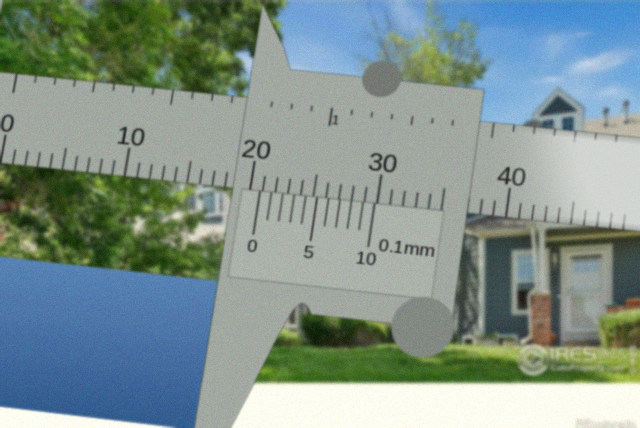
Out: mm 20.8
